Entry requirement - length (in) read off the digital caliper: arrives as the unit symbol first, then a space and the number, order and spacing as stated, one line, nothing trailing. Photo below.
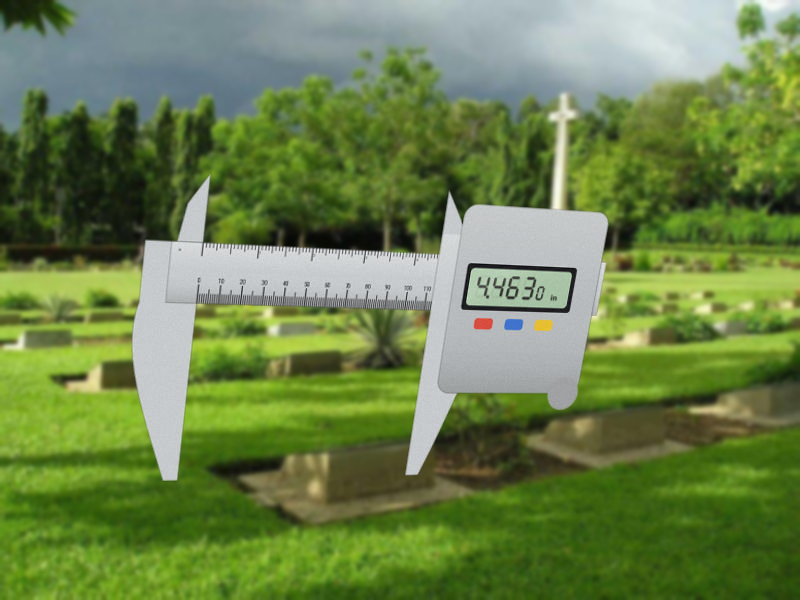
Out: in 4.4630
